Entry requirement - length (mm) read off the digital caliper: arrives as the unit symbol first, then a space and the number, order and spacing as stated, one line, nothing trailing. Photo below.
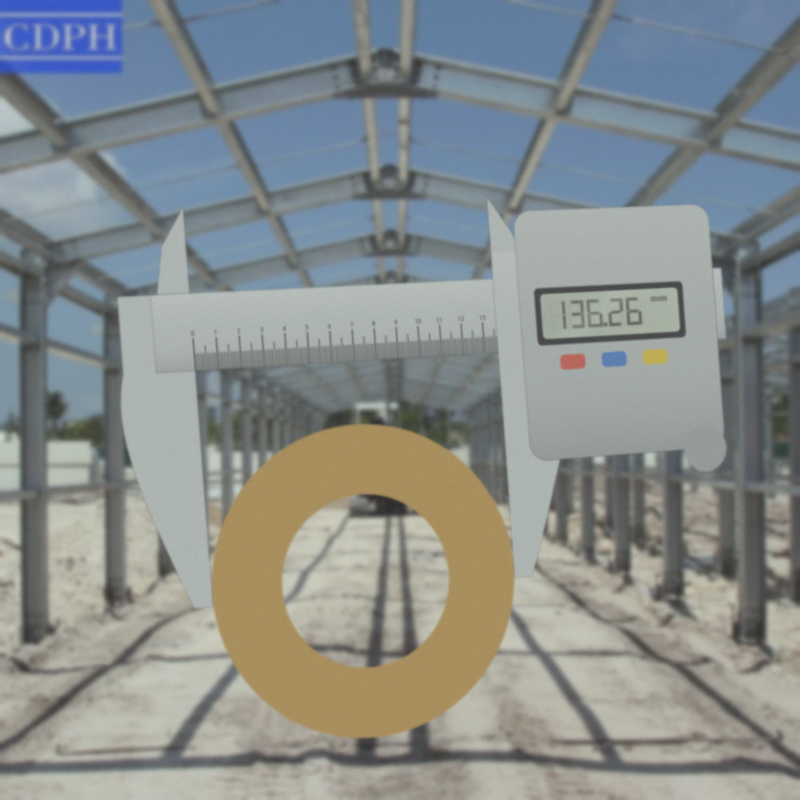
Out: mm 136.26
